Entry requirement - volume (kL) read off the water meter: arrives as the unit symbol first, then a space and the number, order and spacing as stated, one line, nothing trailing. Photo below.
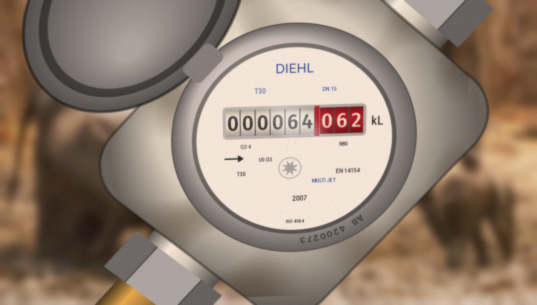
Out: kL 64.062
